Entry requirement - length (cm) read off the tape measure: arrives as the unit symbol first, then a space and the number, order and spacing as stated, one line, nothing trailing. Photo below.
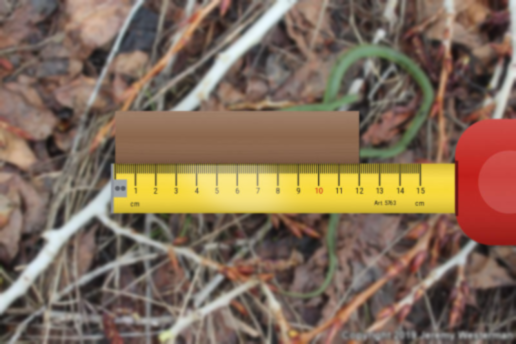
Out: cm 12
